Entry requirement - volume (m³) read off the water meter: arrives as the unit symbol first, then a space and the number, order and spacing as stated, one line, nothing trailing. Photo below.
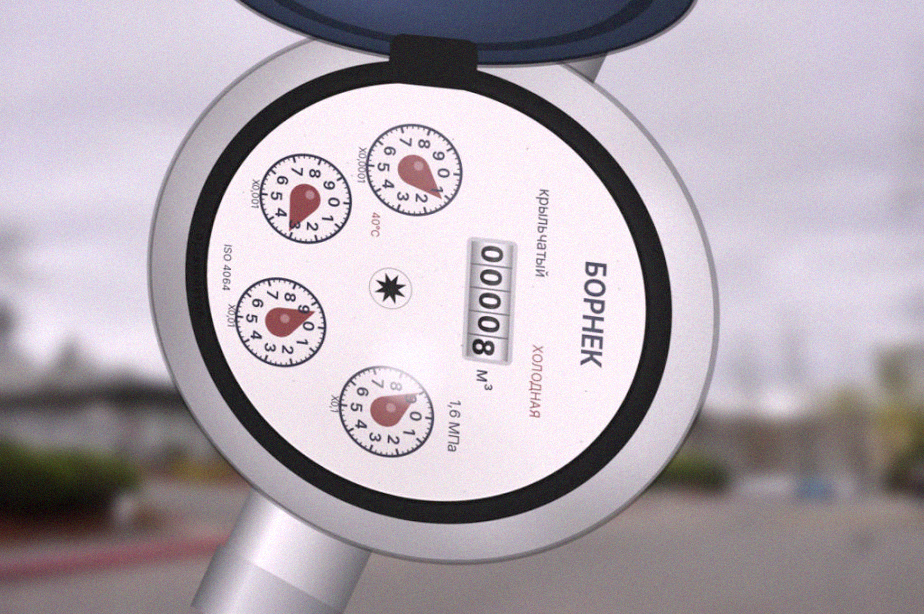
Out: m³ 7.8931
